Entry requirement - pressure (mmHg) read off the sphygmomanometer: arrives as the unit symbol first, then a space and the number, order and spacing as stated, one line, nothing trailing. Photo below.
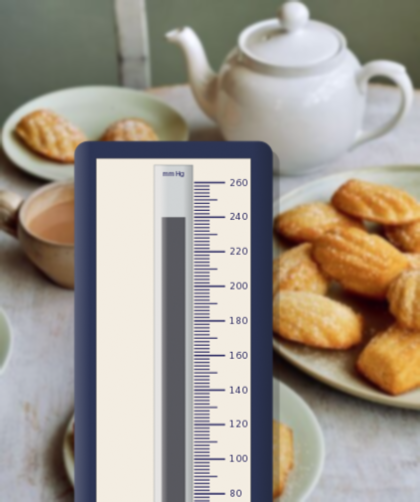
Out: mmHg 240
